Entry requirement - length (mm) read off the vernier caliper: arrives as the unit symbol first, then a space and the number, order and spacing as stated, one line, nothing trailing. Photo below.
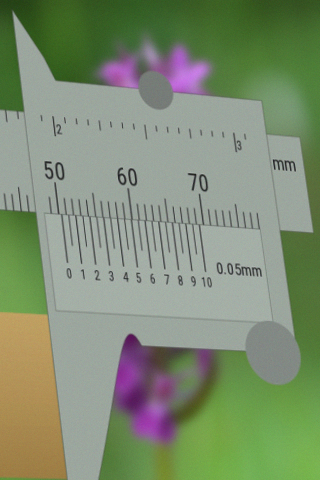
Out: mm 50.4
